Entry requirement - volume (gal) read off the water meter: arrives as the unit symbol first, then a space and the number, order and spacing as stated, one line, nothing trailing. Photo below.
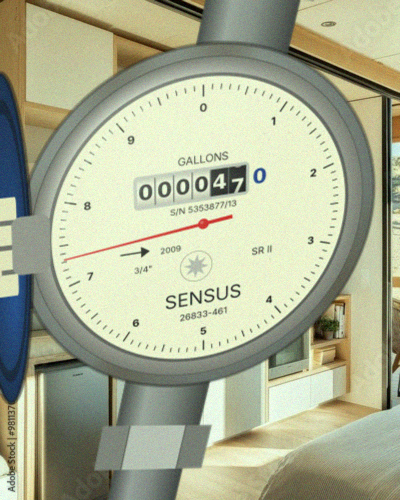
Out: gal 467.3
